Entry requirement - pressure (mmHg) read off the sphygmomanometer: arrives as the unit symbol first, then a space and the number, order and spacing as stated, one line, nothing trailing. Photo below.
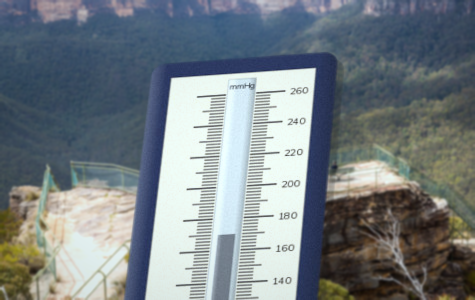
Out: mmHg 170
